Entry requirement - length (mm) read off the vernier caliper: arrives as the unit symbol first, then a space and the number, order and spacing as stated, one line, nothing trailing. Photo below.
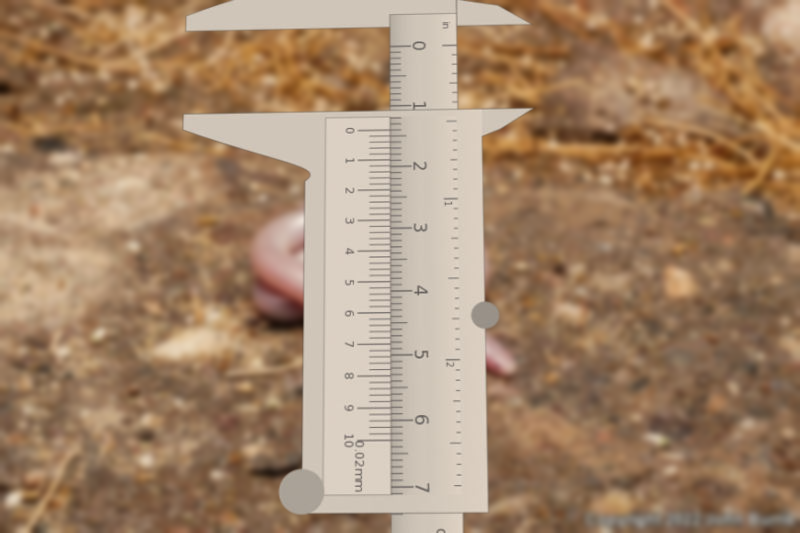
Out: mm 14.0
